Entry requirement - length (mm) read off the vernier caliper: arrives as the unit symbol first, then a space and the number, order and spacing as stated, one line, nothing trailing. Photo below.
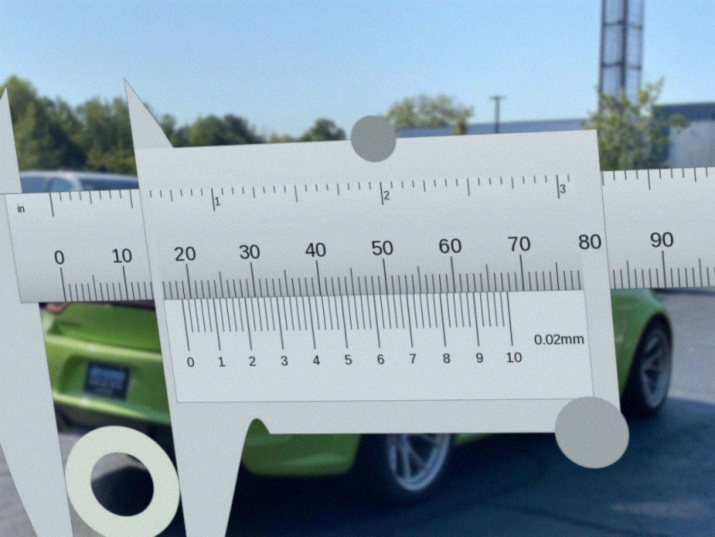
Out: mm 18.6
